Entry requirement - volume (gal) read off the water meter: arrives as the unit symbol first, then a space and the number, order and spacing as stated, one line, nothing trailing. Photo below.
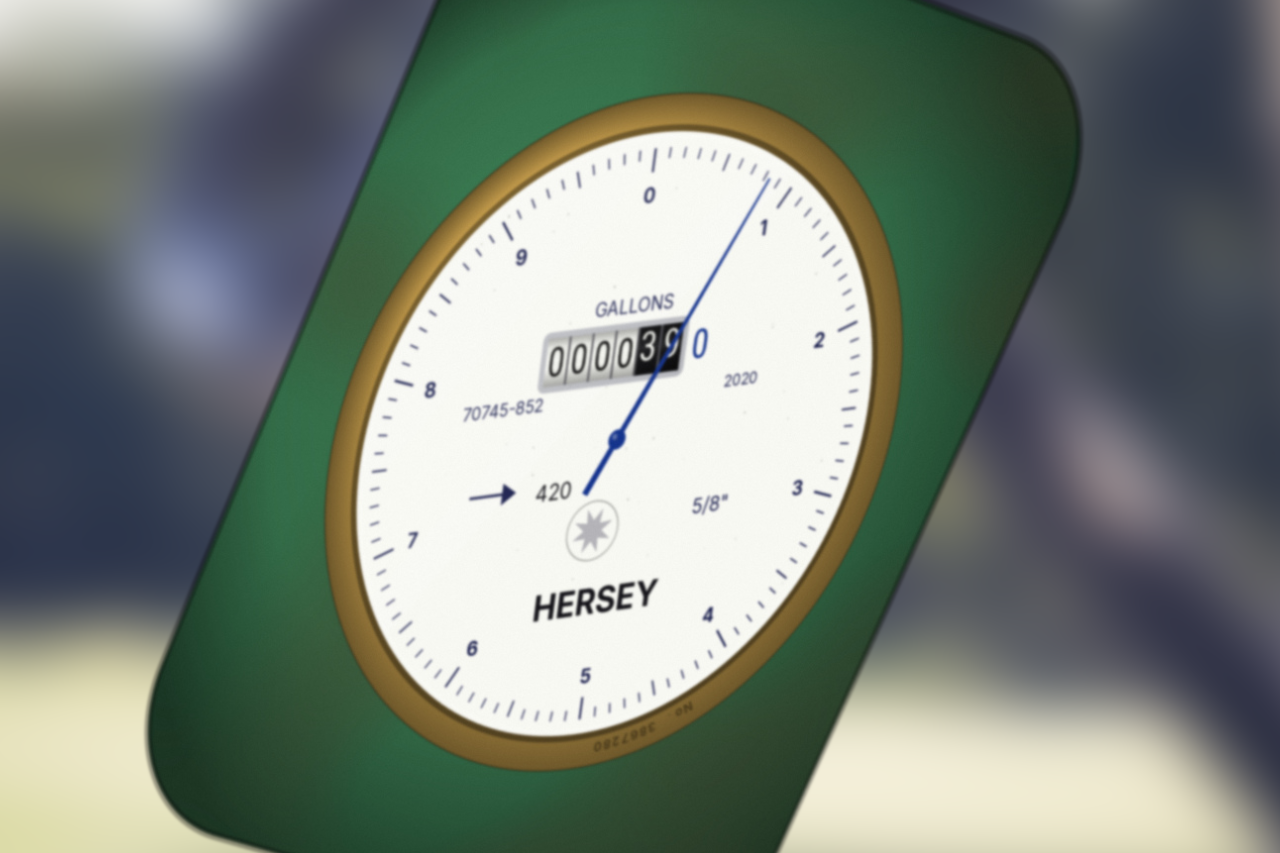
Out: gal 390.8
